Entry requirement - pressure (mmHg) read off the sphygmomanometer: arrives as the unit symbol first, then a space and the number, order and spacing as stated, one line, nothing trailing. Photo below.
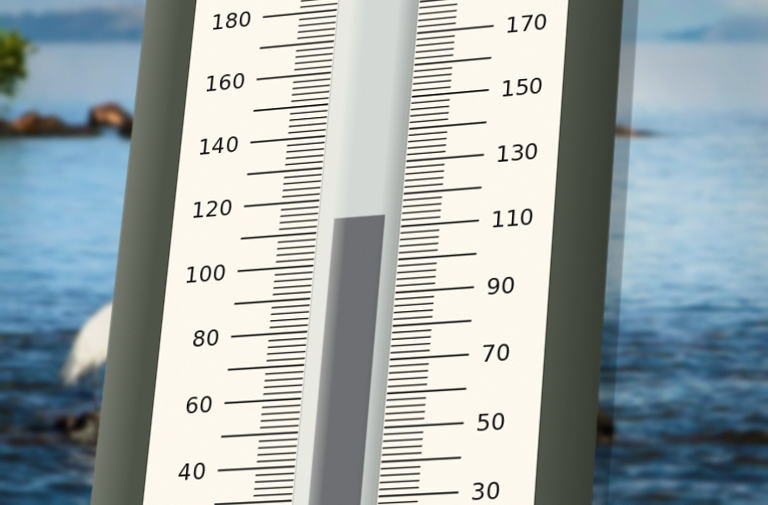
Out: mmHg 114
